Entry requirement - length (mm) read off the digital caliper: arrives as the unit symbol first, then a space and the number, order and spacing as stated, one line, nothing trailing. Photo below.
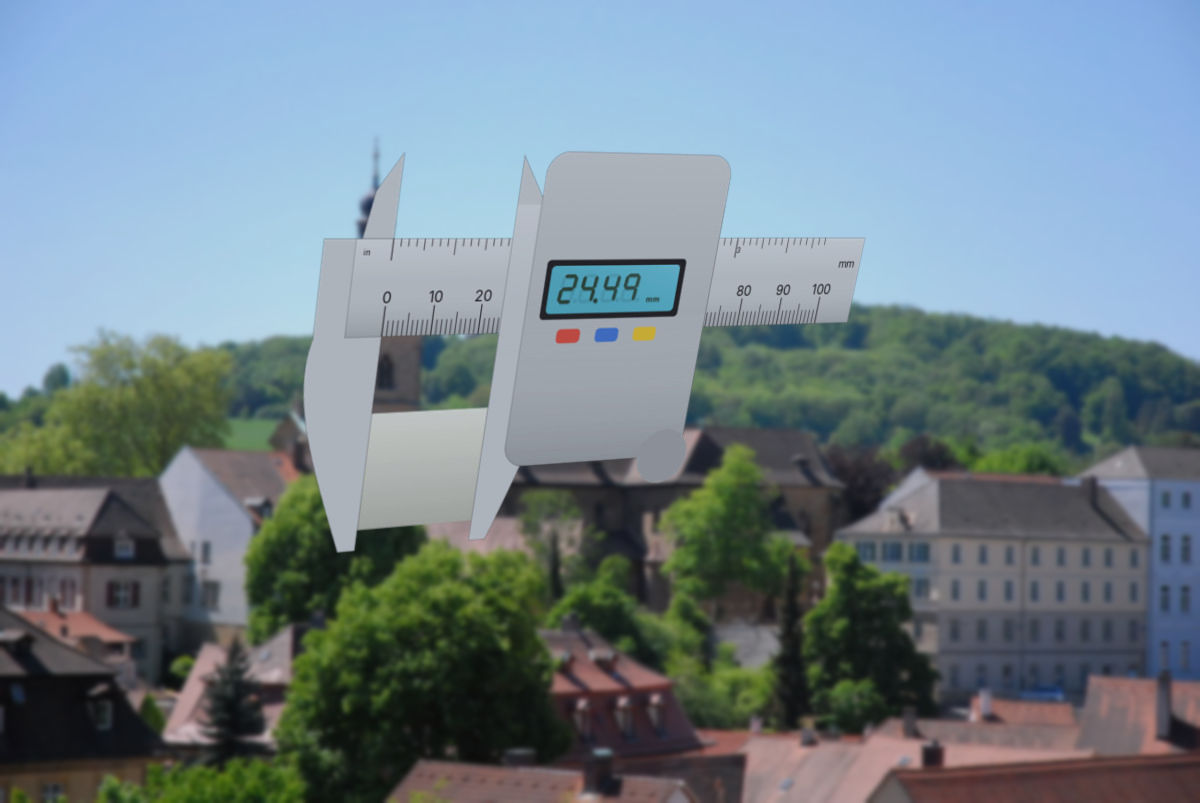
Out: mm 24.49
